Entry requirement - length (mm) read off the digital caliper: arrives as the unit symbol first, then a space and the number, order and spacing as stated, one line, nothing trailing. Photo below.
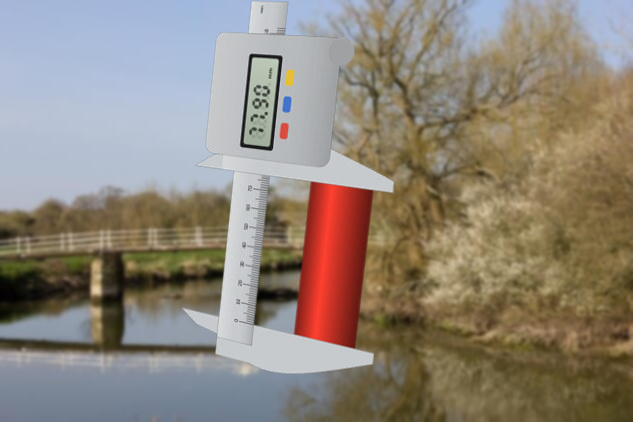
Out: mm 77.90
